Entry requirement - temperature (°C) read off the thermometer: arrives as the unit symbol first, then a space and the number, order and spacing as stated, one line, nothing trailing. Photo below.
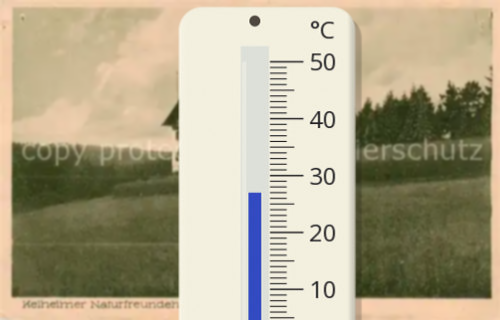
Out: °C 27
